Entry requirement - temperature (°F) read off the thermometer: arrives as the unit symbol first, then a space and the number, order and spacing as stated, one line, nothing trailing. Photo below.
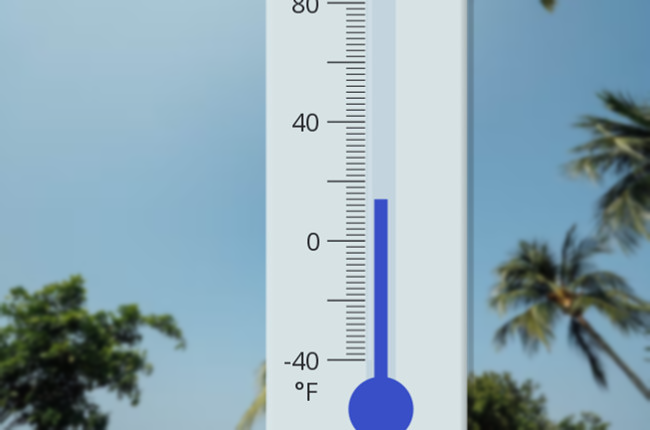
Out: °F 14
